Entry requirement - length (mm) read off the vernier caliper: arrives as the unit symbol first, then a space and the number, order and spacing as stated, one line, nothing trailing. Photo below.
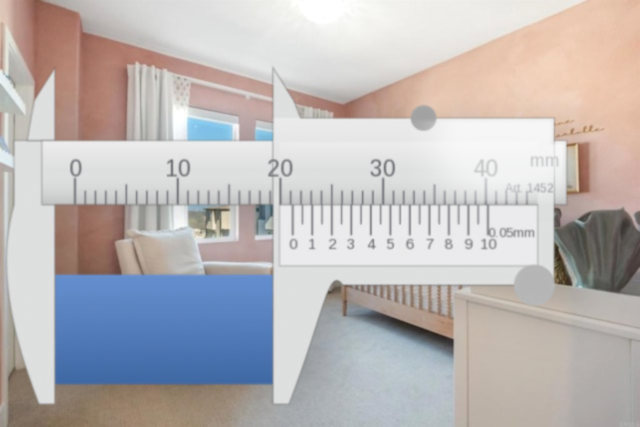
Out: mm 21.2
